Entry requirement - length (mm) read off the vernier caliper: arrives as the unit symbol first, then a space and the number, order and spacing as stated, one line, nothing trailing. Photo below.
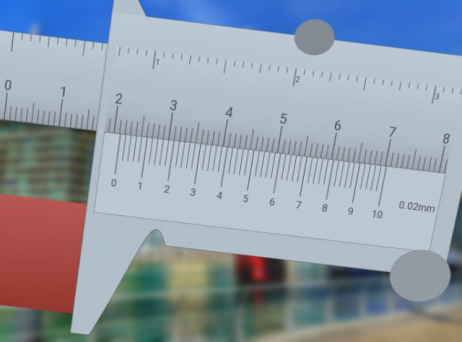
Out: mm 21.2
